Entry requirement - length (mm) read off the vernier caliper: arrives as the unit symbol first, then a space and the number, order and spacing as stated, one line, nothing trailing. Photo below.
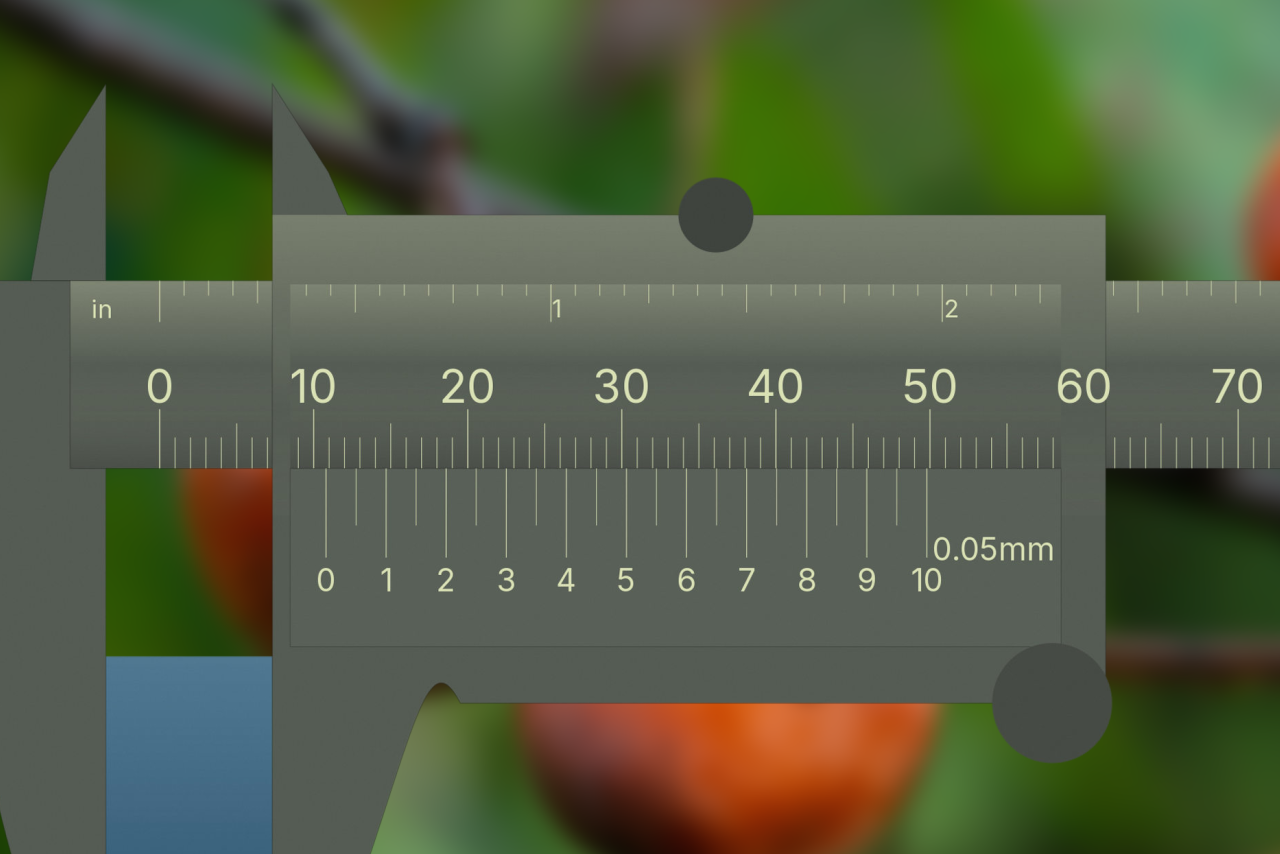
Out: mm 10.8
